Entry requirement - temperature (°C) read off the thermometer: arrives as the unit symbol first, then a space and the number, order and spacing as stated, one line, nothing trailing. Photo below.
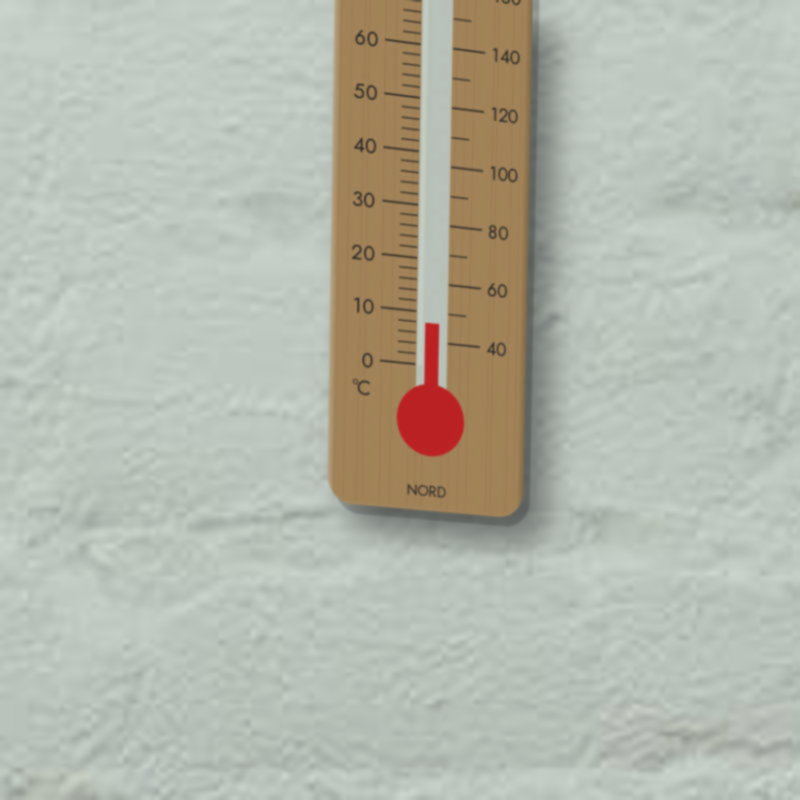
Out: °C 8
